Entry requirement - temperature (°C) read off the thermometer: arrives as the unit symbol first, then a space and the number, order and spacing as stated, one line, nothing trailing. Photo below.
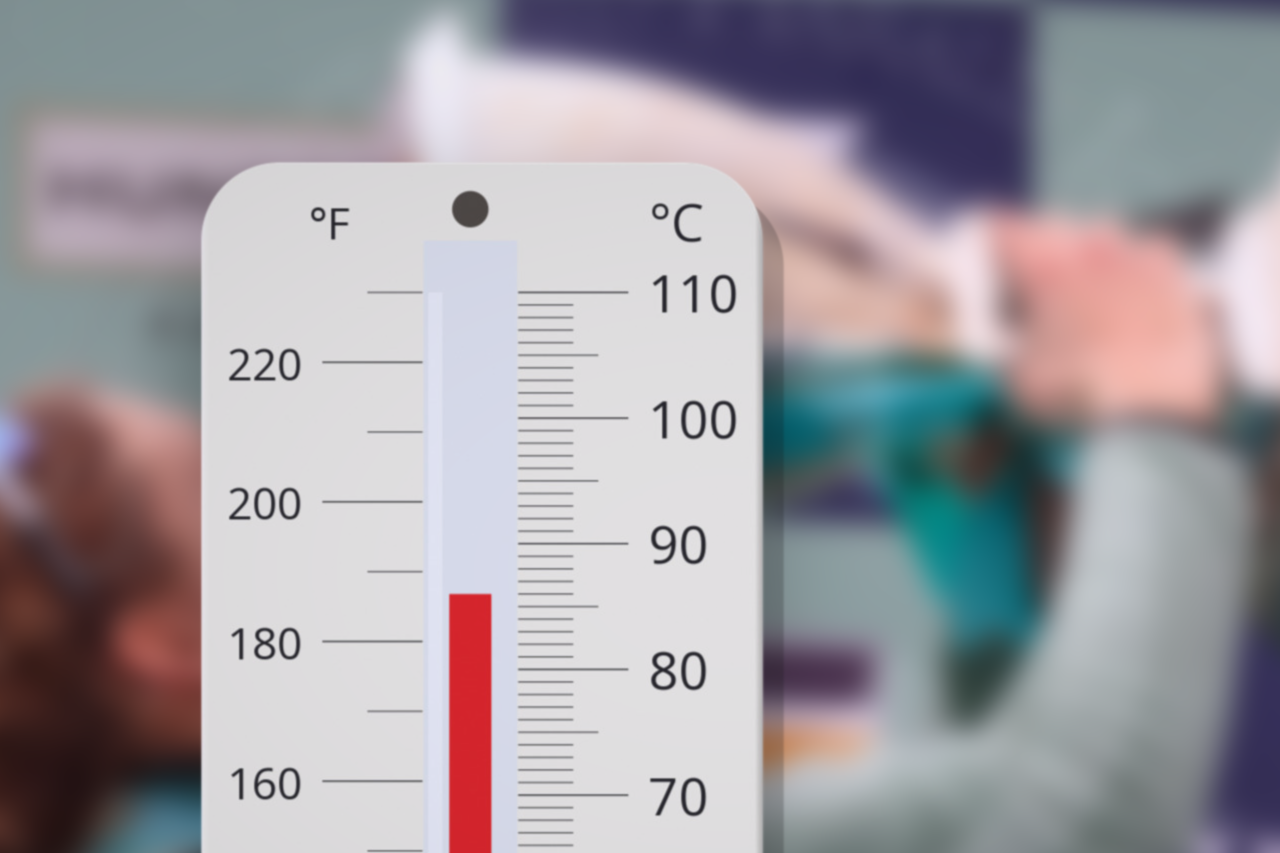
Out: °C 86
